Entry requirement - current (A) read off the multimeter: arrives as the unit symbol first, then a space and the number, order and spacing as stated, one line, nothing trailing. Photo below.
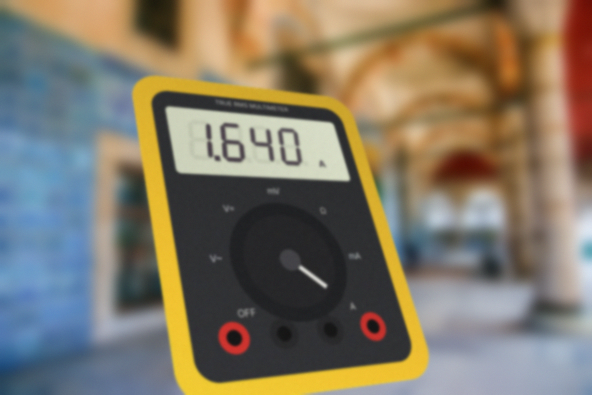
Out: A 1.640
